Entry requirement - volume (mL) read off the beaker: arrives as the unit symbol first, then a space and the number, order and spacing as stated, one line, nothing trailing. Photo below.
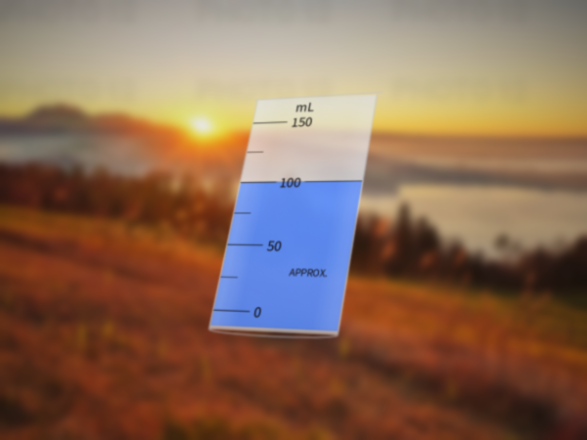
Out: mL 100
